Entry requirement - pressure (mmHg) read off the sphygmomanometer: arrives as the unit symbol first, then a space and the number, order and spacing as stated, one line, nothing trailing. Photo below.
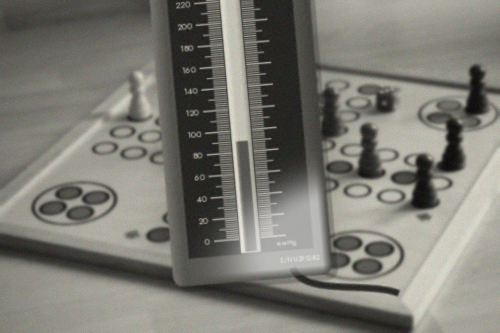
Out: mmHg 90
